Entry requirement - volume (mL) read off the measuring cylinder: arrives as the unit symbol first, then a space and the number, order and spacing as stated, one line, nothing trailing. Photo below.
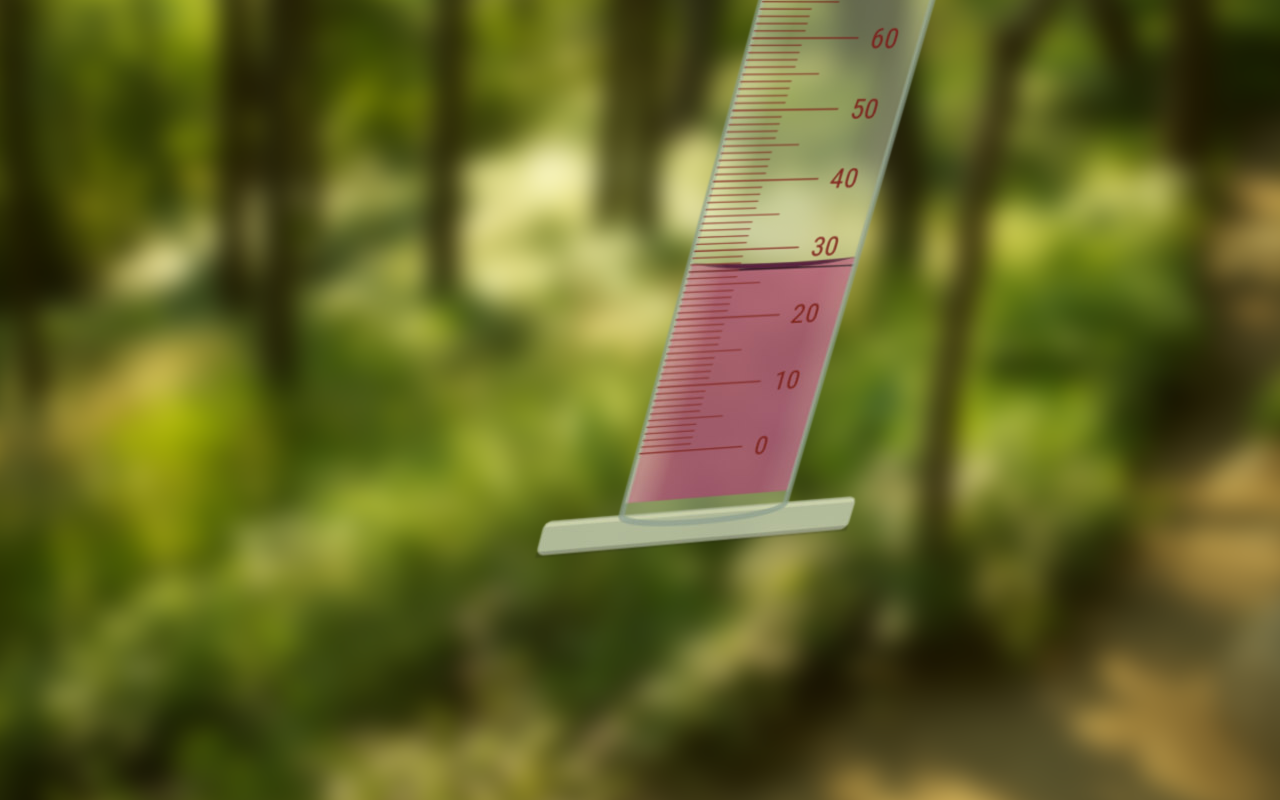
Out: mL 27
